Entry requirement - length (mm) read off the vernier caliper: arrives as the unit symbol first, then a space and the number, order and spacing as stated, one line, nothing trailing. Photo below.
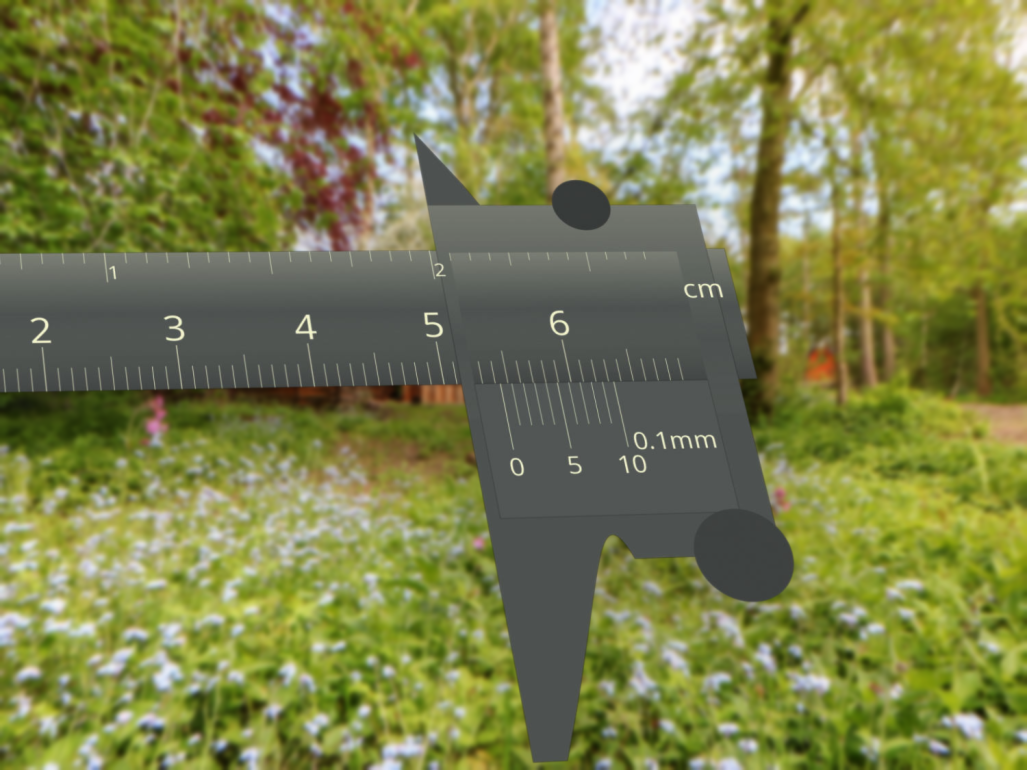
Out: mm 54.4
